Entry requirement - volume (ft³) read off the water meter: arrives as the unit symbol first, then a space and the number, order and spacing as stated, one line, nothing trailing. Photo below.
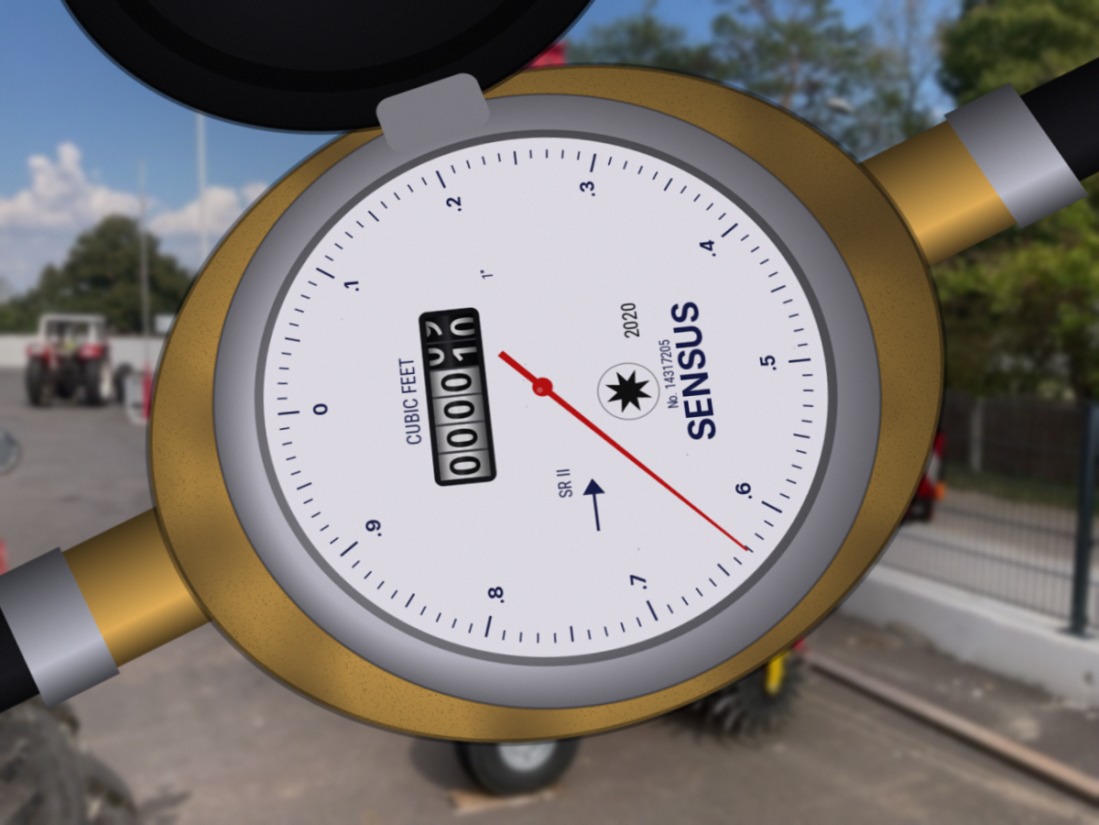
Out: ft³ 9.63
